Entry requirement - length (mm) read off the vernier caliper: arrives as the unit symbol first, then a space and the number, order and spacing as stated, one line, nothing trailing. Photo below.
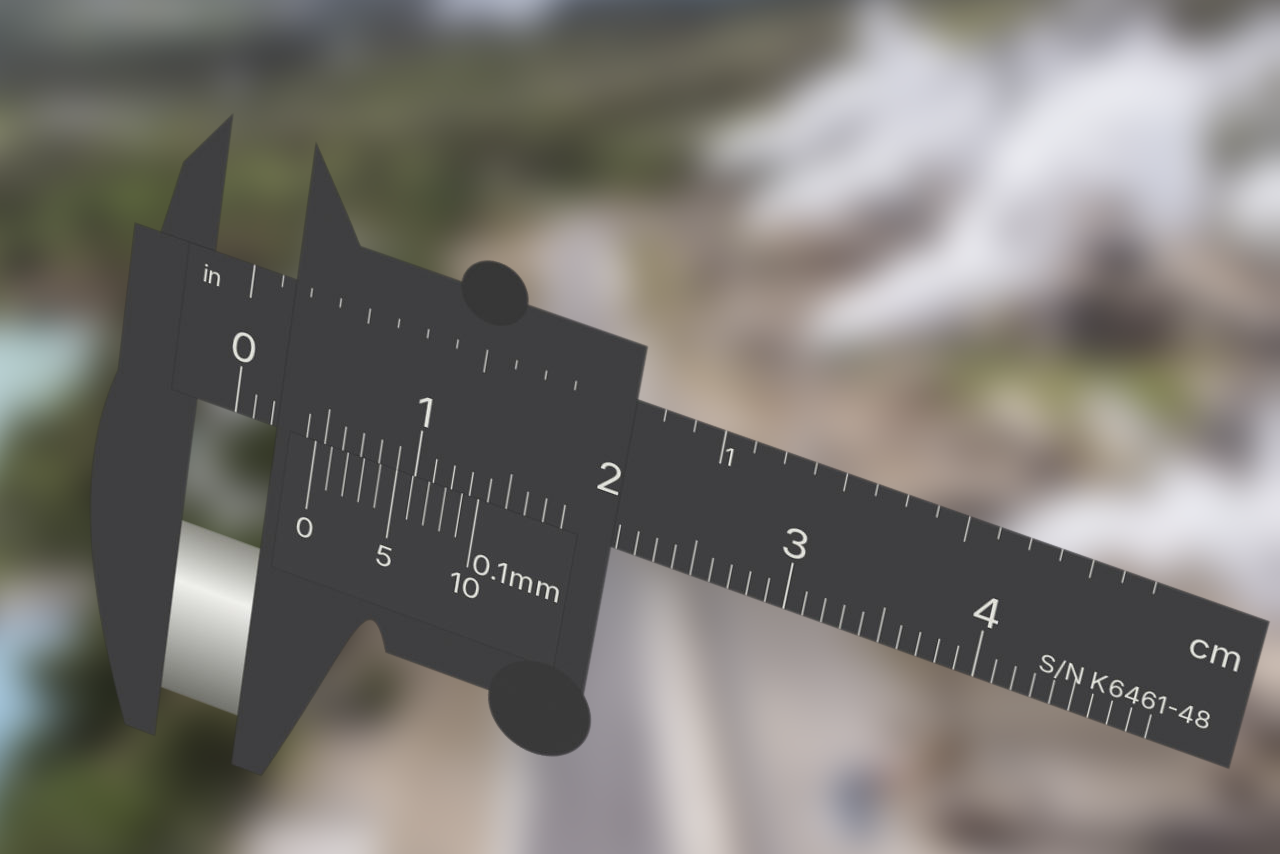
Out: mm 4.5
